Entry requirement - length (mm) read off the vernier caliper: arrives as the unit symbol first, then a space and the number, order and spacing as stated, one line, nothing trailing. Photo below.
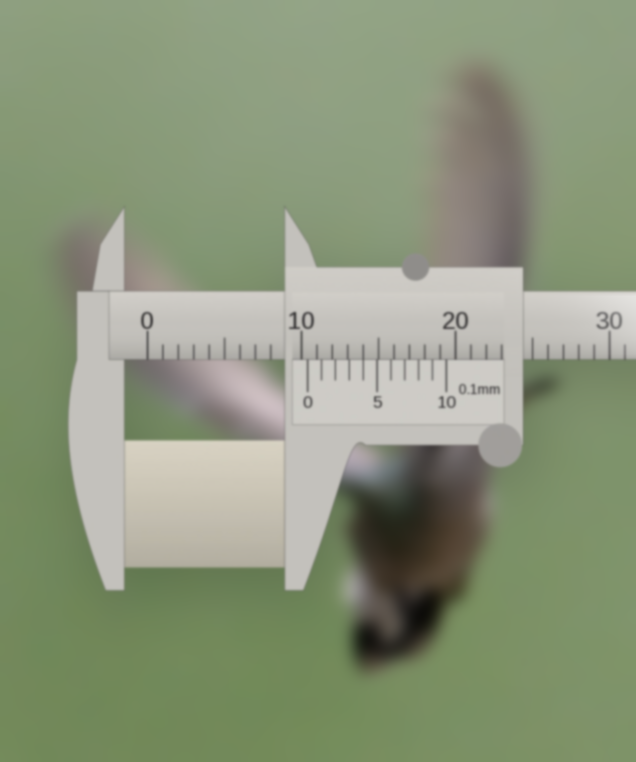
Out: mm 10.4
